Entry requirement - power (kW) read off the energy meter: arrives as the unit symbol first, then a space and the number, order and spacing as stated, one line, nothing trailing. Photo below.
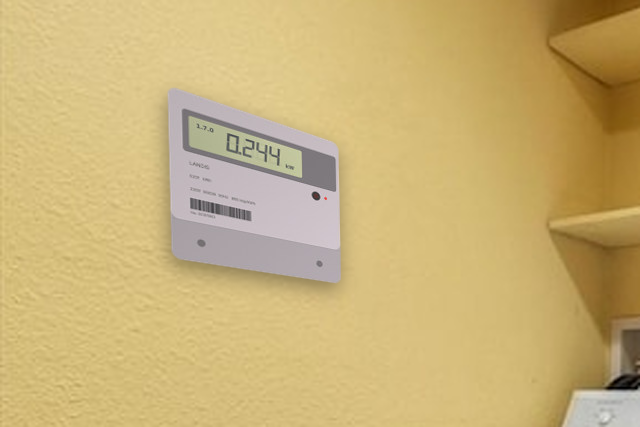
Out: kW 0.244
